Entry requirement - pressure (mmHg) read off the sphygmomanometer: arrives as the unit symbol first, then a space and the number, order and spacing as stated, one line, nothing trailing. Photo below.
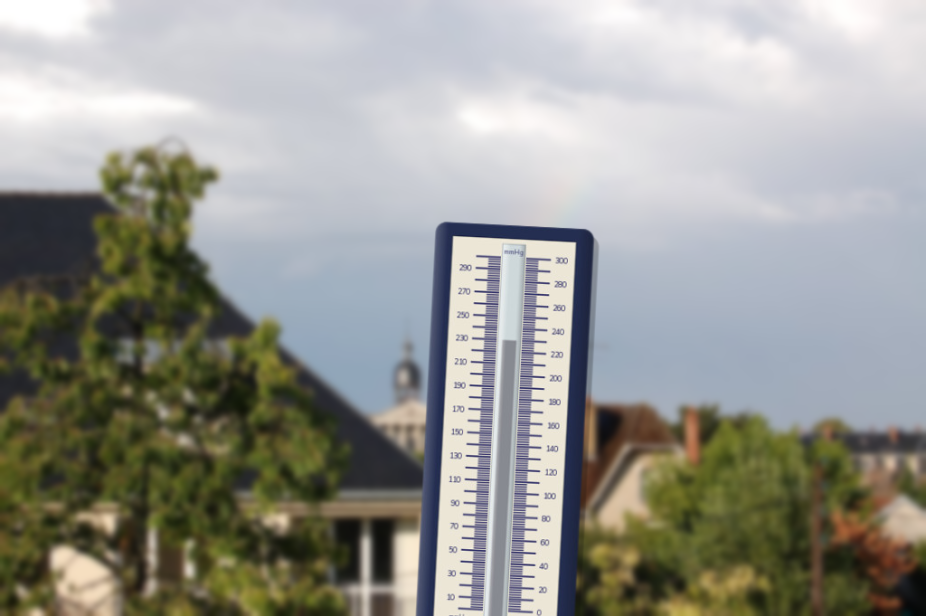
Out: mmHg 230
